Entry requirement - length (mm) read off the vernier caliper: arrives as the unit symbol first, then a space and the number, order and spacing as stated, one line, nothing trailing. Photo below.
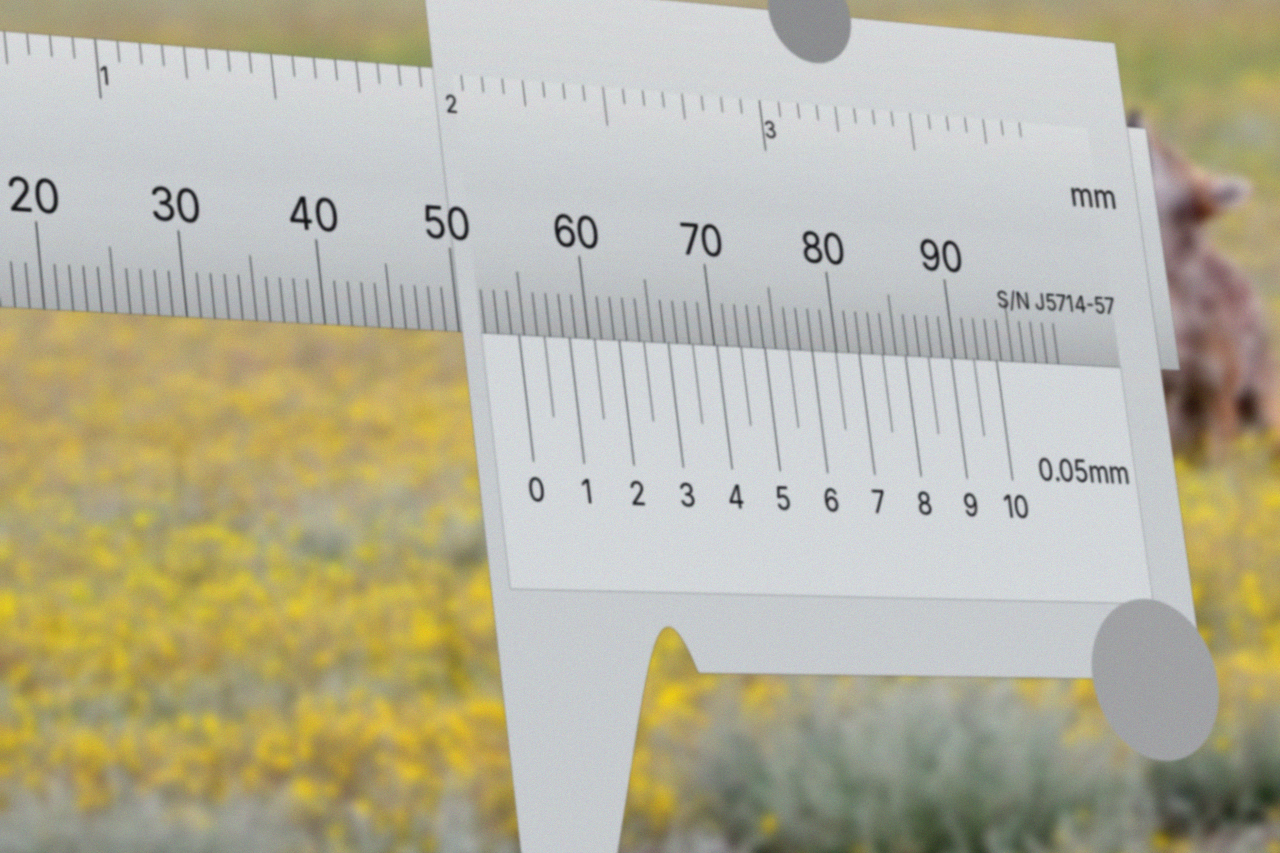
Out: mm 54.6
